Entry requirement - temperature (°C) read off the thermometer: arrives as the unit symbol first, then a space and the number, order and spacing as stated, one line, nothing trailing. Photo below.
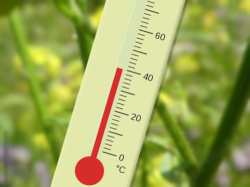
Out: °C 40
